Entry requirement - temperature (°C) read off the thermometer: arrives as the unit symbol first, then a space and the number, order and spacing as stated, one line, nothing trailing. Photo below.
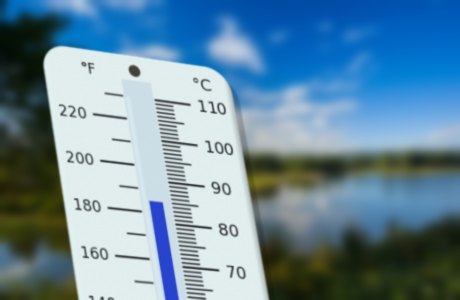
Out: °C 85
